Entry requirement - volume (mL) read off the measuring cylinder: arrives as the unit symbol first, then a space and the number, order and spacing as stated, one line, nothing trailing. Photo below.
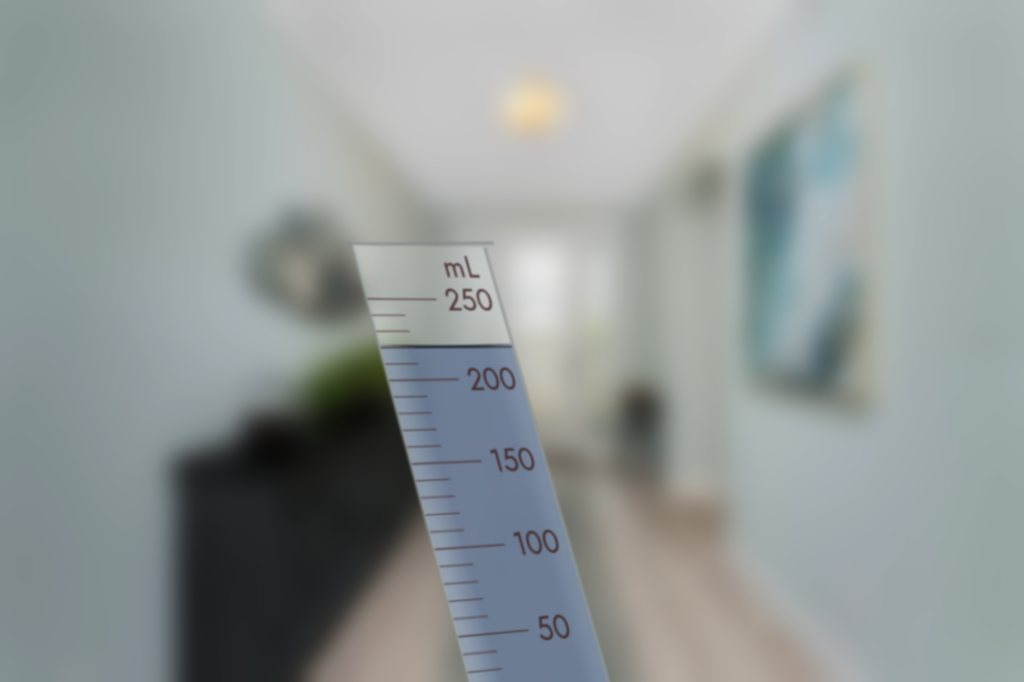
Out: mL 220
